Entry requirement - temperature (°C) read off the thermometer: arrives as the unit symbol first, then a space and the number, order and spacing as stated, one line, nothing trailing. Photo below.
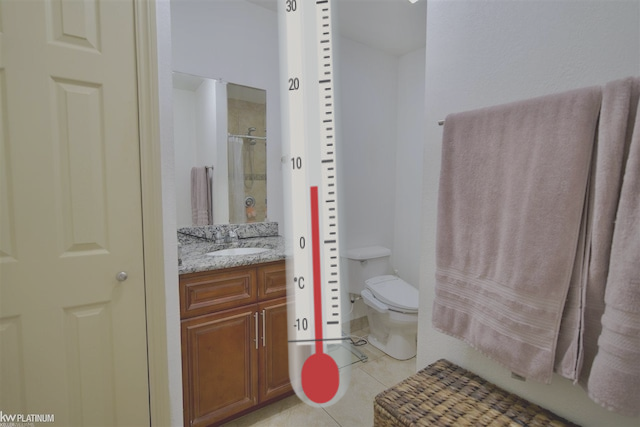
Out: °C 7
